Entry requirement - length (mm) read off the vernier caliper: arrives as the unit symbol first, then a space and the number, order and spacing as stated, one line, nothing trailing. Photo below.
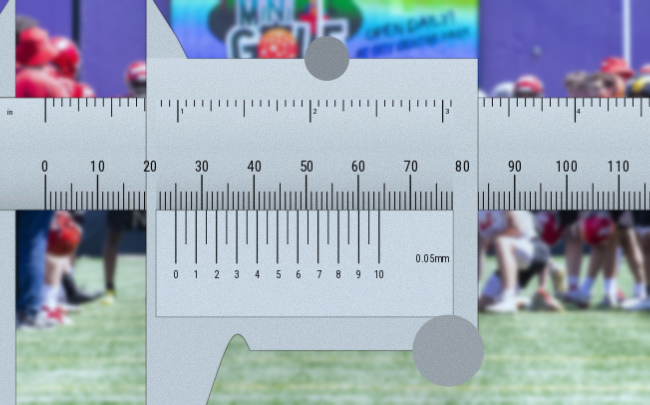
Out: mm 25.0
